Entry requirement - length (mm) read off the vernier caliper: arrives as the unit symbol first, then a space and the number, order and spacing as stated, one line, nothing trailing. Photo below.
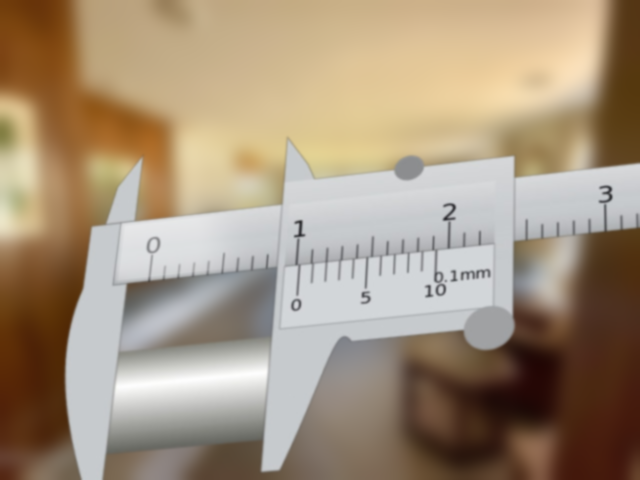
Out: mm 10.2
